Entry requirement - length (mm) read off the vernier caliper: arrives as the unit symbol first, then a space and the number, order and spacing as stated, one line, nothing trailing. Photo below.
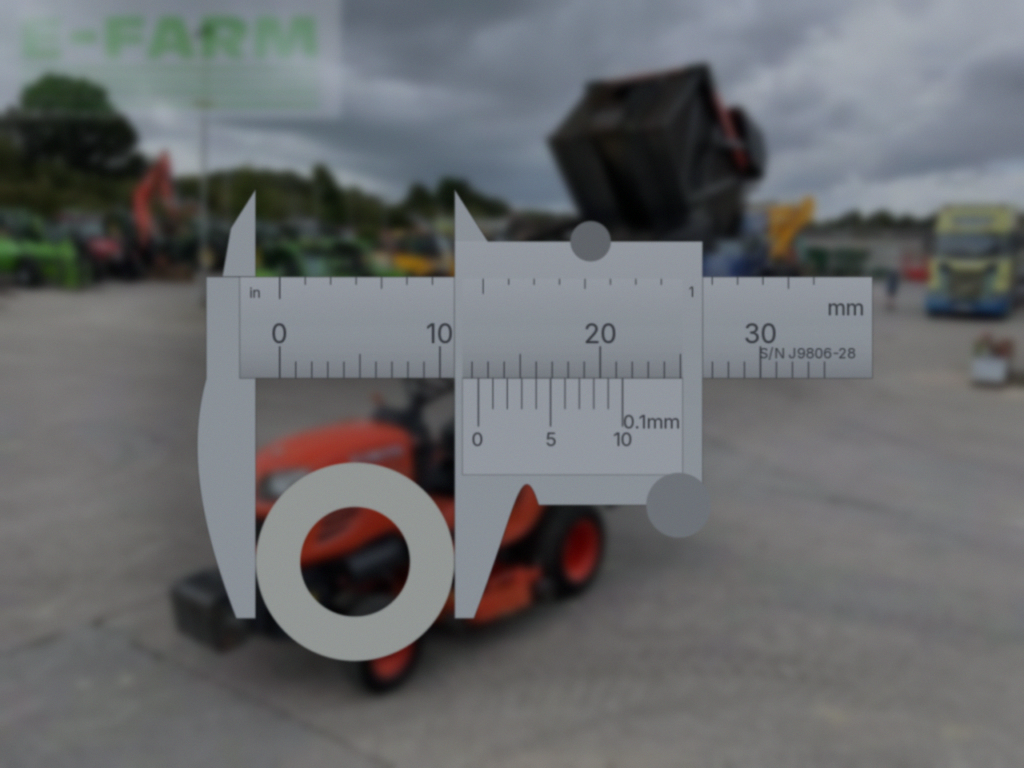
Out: mm 12.4
